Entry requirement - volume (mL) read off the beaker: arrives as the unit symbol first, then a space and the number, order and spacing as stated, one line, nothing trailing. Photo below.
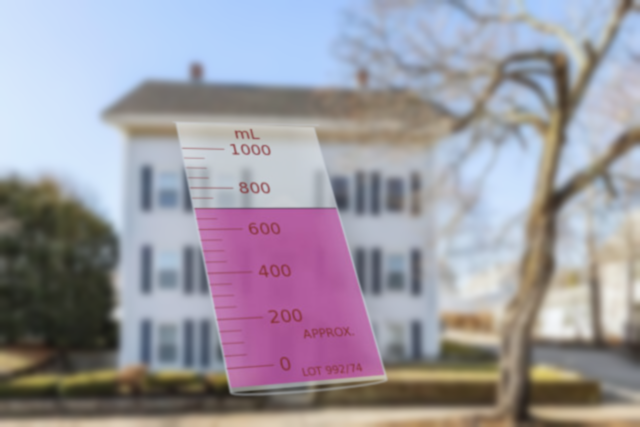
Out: mL 700
